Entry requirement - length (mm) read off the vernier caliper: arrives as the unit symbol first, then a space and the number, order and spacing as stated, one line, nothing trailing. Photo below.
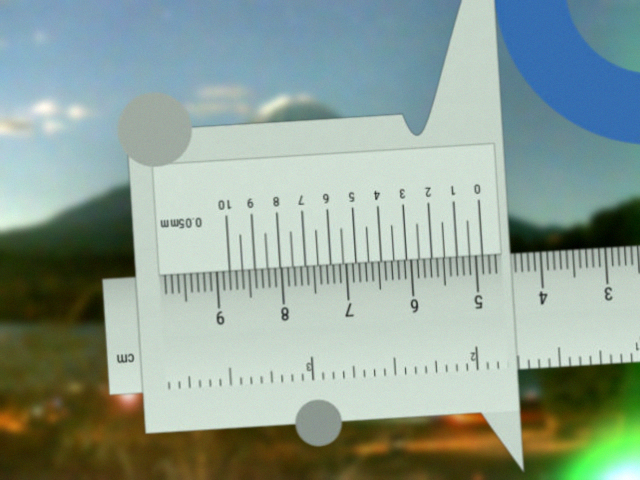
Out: mm 49.0
